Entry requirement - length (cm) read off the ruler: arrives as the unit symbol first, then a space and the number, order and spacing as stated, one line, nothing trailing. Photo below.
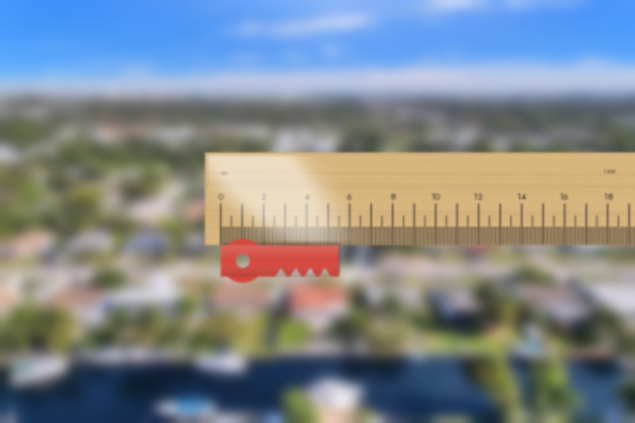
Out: cm 5.5
